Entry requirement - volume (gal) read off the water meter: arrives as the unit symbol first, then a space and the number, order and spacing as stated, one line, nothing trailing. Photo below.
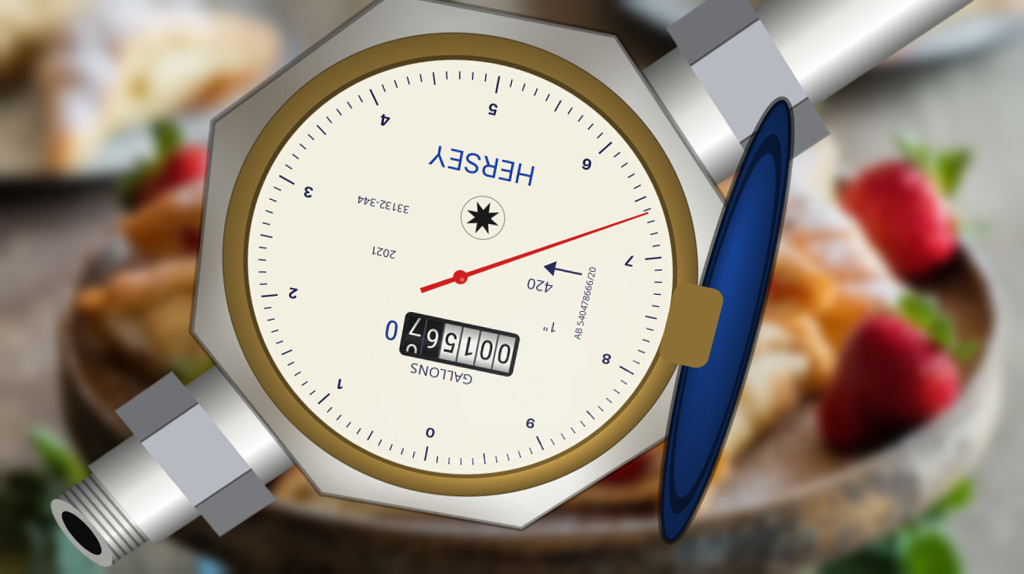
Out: gal 15666.6
